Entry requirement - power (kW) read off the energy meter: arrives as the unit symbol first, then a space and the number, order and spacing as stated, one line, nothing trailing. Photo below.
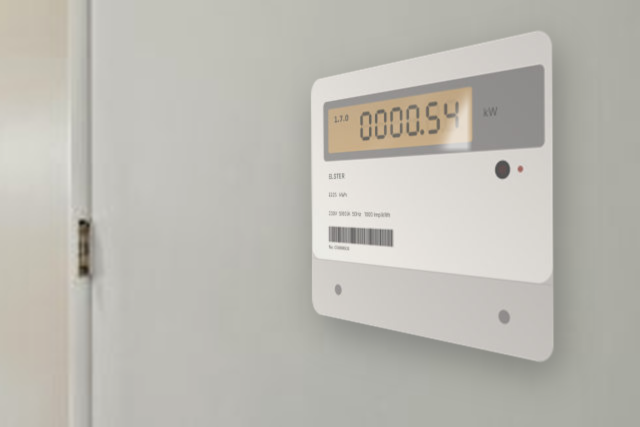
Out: kW 0.54
